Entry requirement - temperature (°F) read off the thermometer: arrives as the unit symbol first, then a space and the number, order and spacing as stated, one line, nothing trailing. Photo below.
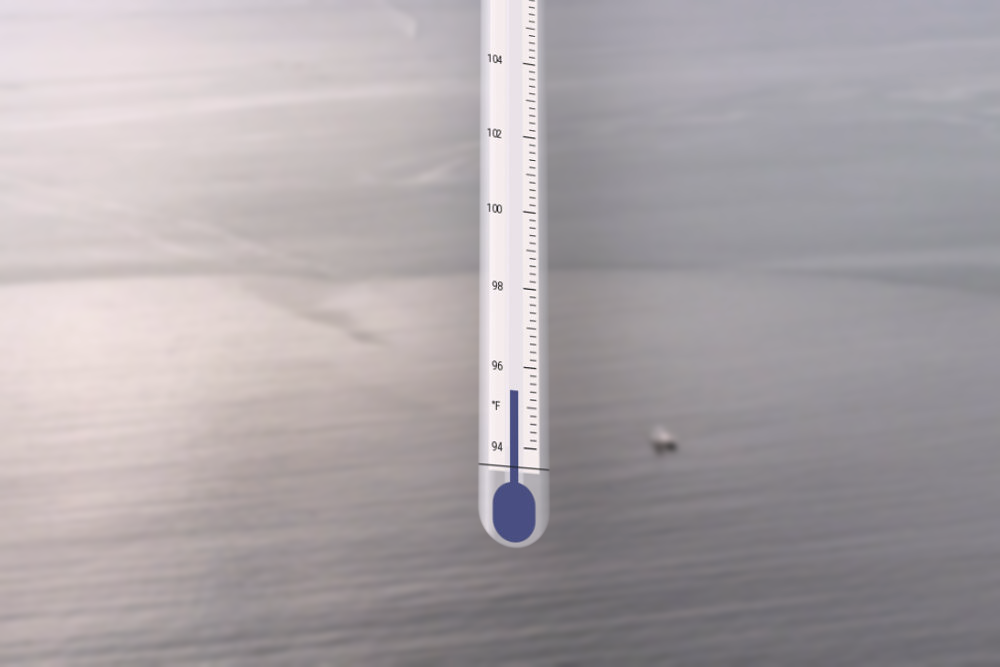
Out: °F 95.4
